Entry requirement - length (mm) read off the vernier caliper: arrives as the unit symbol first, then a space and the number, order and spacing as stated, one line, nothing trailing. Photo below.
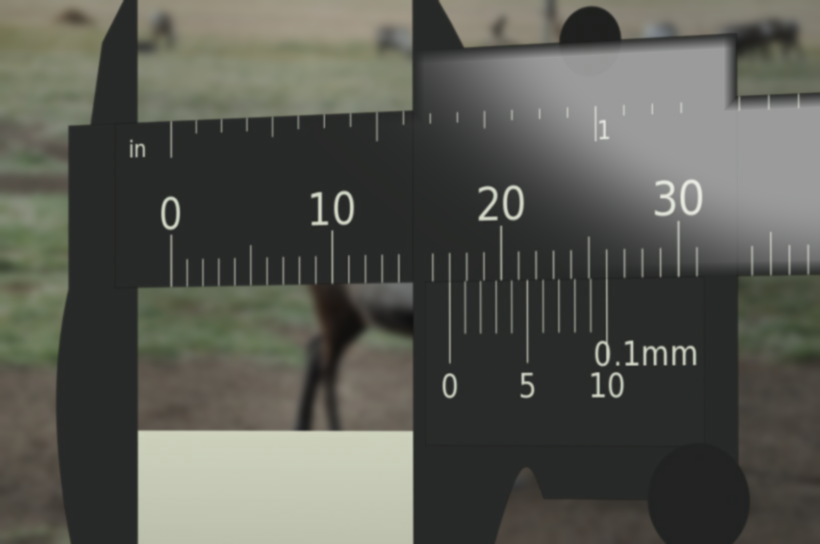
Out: mm 17.0
